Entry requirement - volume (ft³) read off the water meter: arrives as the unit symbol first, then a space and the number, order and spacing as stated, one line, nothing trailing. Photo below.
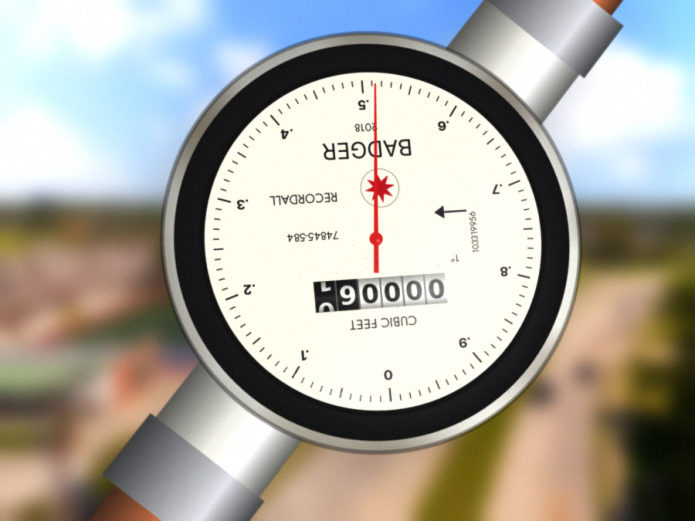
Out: ft³ 60.51
